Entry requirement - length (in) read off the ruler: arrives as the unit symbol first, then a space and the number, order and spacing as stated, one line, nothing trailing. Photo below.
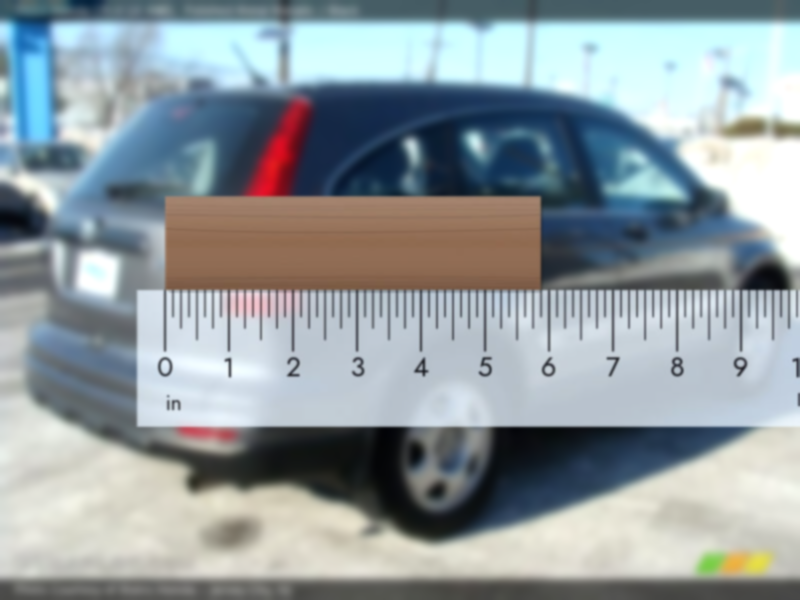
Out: in 5.875
